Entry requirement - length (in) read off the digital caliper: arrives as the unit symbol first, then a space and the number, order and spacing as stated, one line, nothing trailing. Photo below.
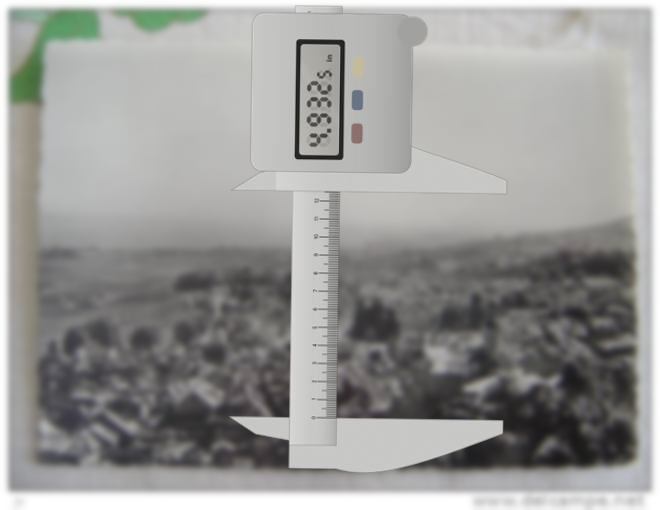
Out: in 4.9325
